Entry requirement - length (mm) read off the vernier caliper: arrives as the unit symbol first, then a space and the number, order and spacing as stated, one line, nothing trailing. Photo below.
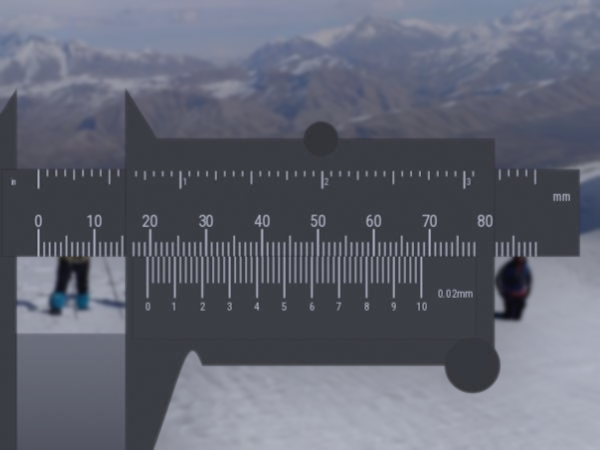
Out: mm 19.5
